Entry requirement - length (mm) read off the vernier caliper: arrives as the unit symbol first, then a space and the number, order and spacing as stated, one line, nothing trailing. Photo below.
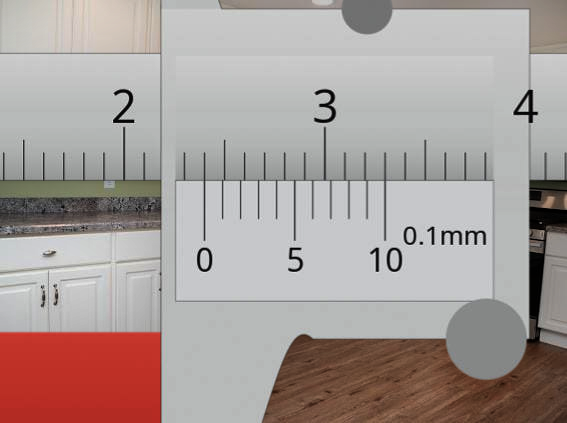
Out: mm 24.0
